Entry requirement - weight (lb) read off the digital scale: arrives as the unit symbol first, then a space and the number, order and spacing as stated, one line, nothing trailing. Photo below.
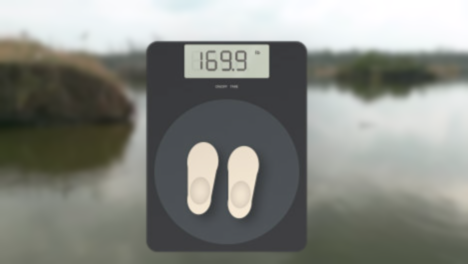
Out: lb 169.9
